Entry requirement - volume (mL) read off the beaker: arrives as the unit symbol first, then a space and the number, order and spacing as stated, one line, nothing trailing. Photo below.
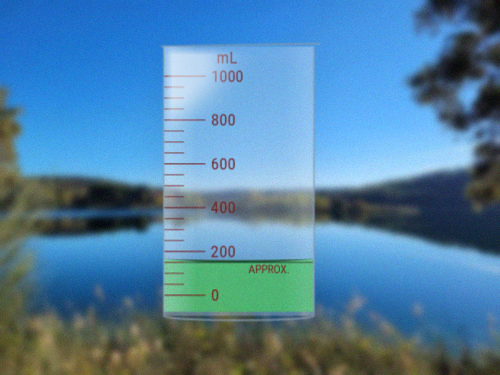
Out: mL 150
